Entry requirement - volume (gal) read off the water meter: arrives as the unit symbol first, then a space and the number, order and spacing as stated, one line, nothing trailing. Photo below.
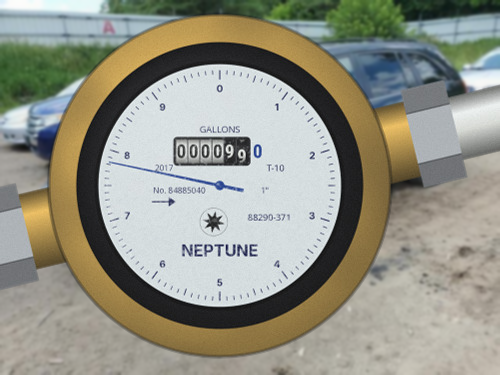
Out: gal 987.8
